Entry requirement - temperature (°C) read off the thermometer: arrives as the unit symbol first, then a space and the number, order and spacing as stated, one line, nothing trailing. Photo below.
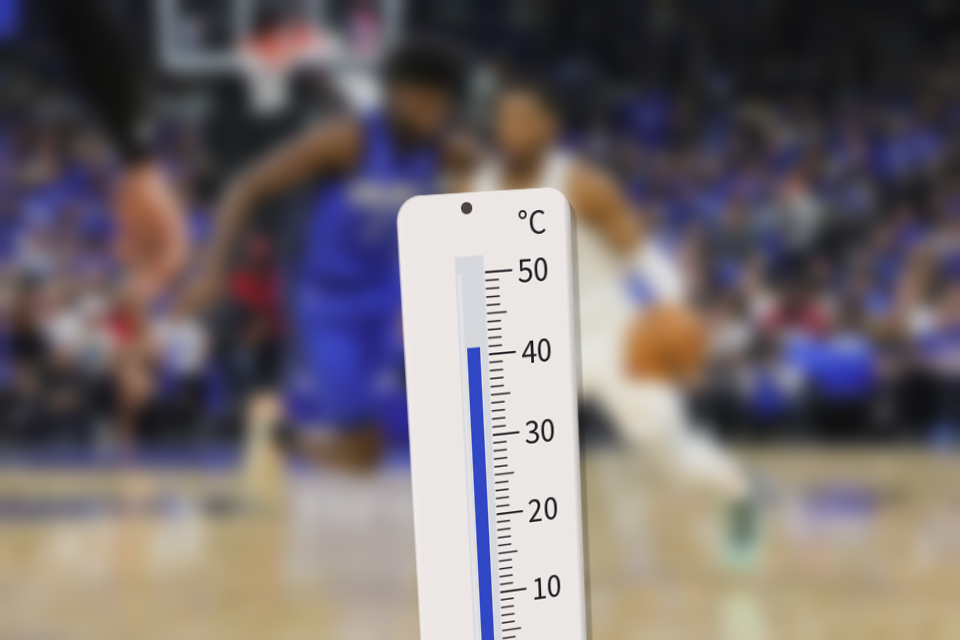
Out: °C 41
